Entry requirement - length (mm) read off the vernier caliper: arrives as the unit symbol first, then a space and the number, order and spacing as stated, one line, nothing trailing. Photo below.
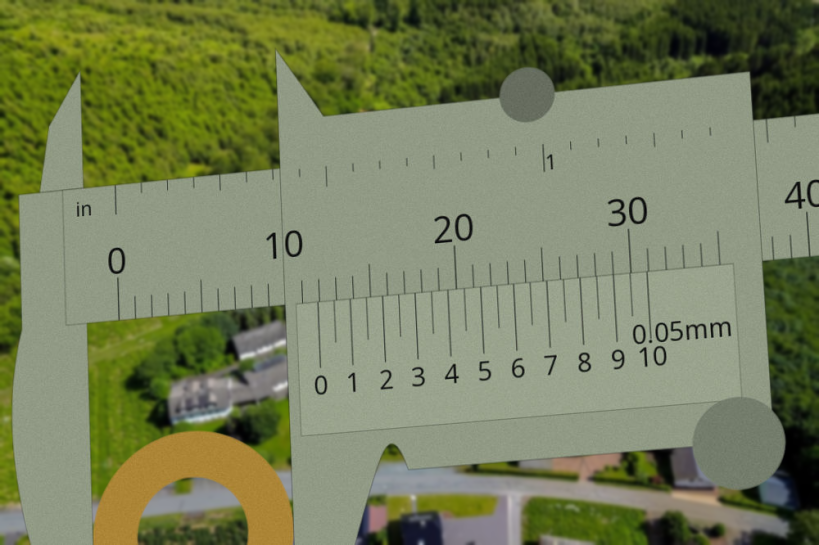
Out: mm 11.9
